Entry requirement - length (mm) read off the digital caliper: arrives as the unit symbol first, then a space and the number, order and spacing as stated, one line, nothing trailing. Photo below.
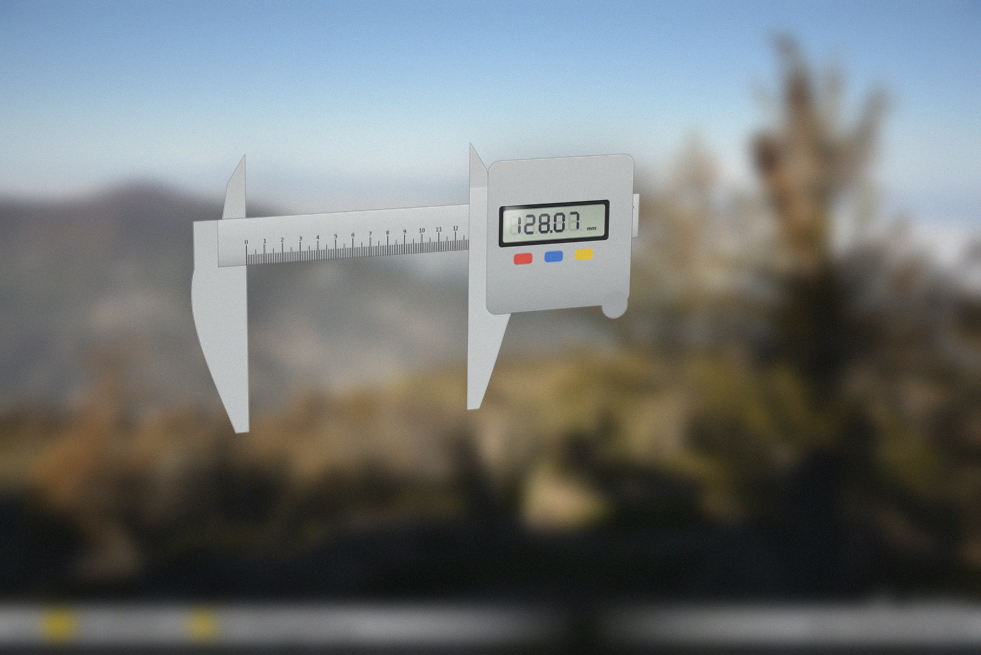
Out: mm 128.07
